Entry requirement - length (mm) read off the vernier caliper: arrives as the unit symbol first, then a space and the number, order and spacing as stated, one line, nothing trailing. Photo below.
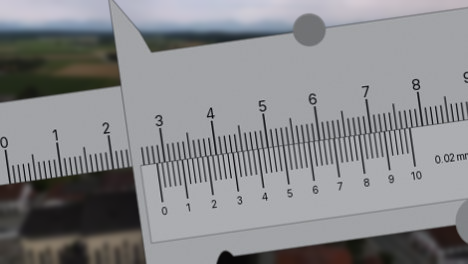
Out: mm 28.5
